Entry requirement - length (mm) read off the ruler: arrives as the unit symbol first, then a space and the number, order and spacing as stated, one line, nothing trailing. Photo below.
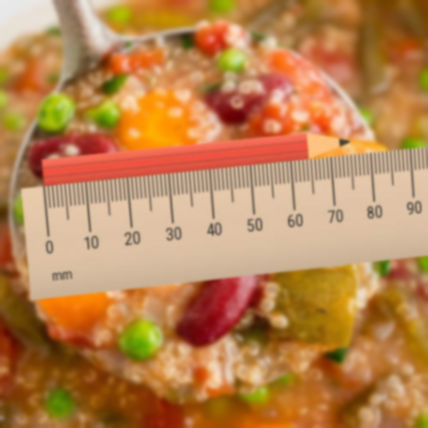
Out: mm 75
